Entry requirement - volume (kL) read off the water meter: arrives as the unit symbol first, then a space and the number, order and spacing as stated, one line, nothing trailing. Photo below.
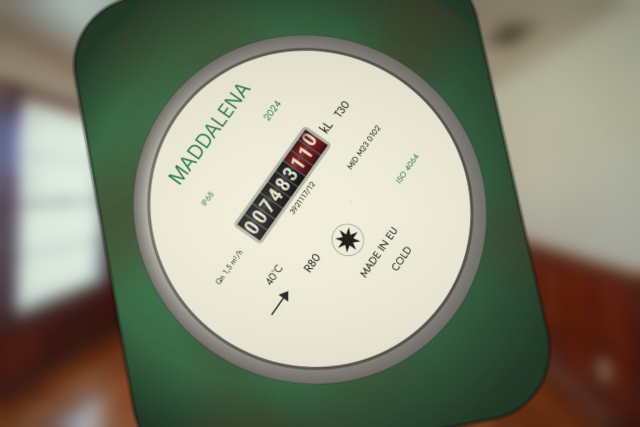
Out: kL 7483.110
